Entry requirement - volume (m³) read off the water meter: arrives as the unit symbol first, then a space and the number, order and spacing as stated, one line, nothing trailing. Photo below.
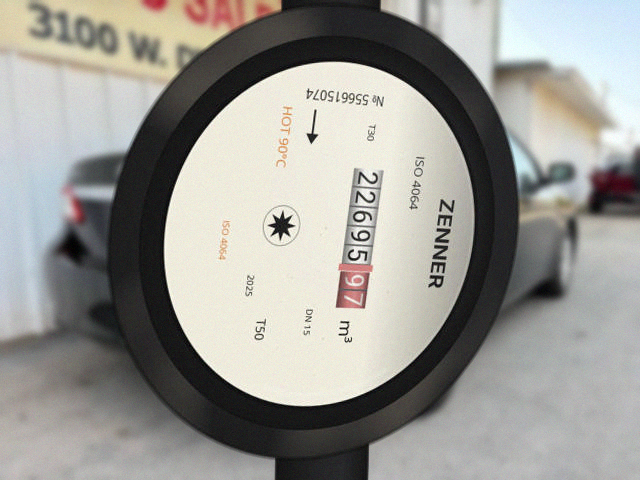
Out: m³ 22695.97
